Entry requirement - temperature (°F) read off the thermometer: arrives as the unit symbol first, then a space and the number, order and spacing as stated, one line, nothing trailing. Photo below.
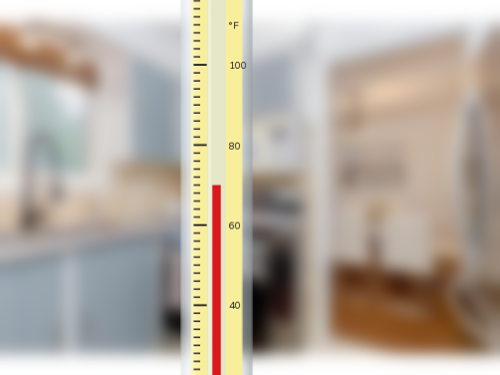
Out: °F 70
